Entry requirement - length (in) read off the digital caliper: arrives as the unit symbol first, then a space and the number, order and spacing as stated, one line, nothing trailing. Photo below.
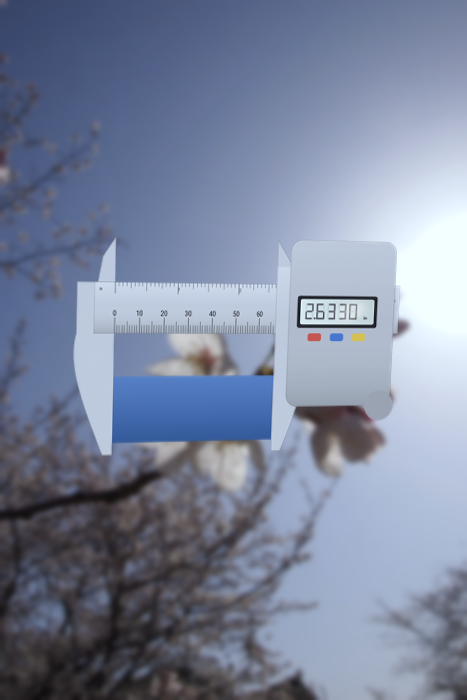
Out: in 2.6330
